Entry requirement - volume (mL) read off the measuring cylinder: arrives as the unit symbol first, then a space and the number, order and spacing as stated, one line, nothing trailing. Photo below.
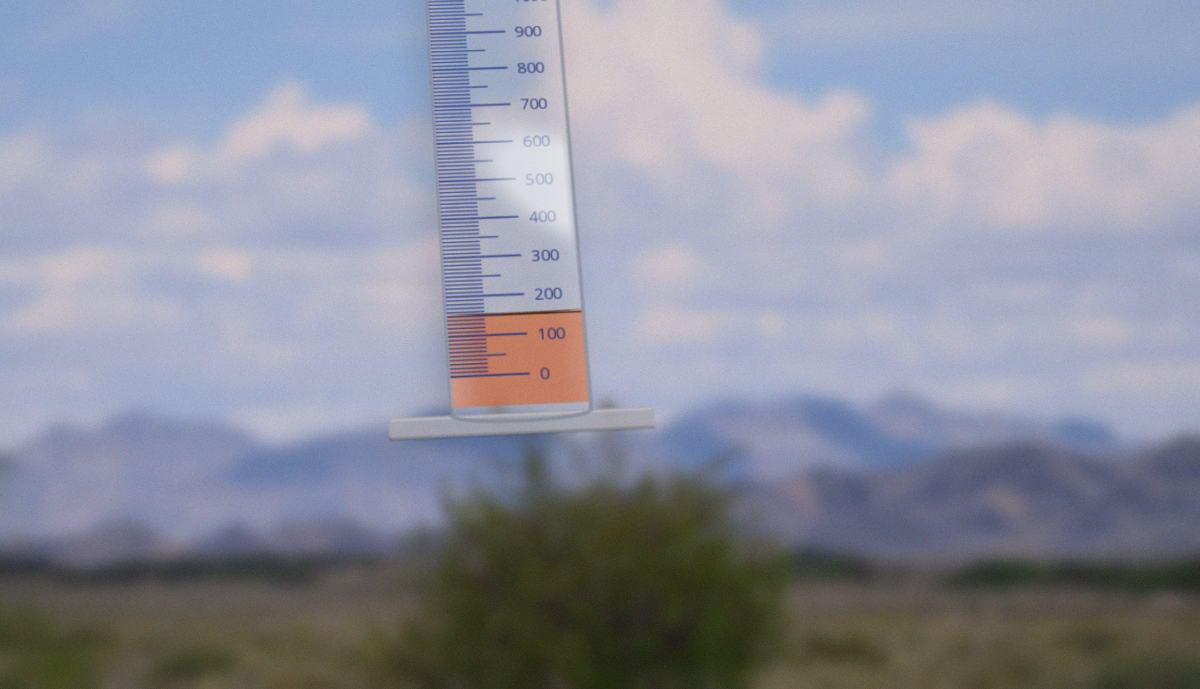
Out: mL 150
